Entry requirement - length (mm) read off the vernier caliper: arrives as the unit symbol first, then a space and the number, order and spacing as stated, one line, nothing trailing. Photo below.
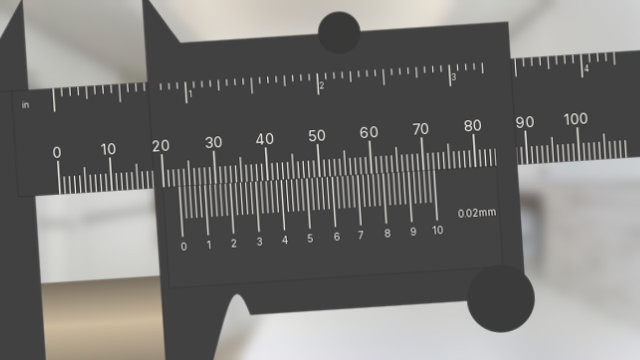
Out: mm 23.0
